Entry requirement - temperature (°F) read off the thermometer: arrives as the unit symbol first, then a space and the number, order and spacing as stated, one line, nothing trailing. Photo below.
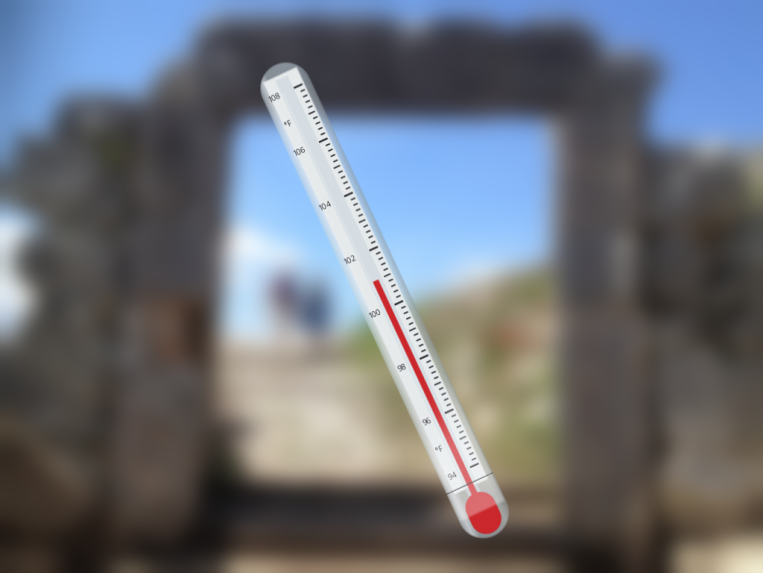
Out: °F 101
